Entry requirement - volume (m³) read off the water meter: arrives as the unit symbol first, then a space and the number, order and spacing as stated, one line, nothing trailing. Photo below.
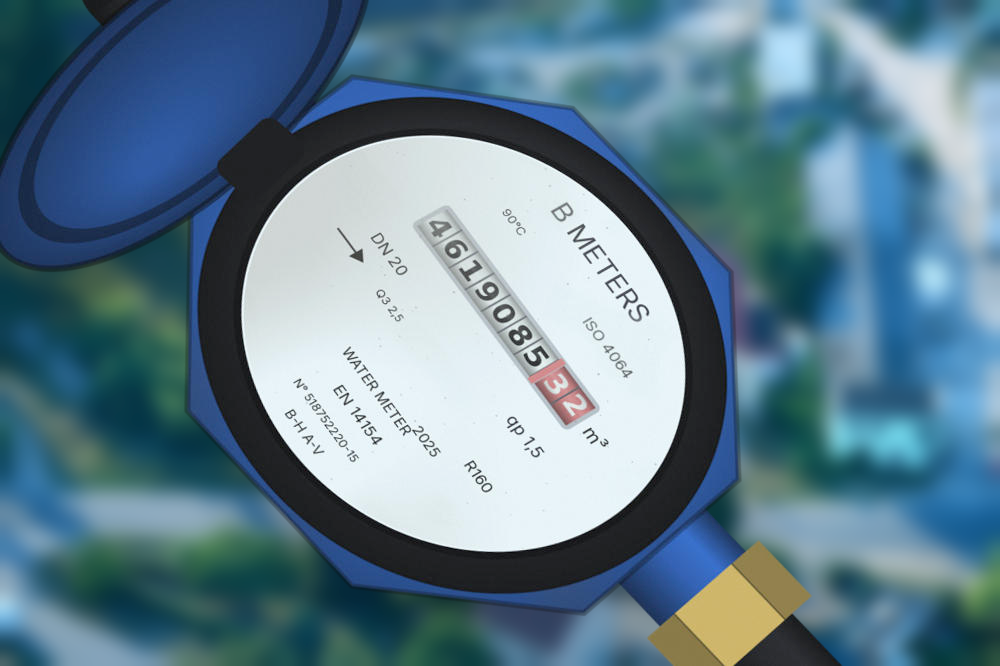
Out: m³ 4619085.32
